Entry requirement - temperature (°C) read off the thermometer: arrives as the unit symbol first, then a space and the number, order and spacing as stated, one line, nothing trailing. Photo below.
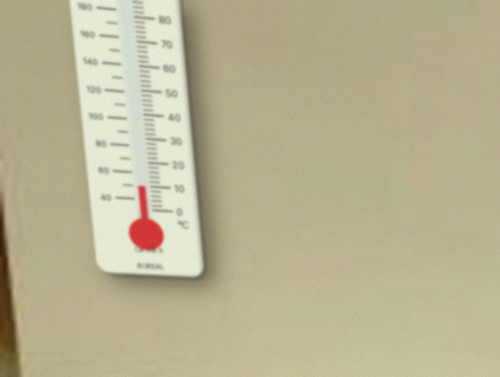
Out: °C 10
